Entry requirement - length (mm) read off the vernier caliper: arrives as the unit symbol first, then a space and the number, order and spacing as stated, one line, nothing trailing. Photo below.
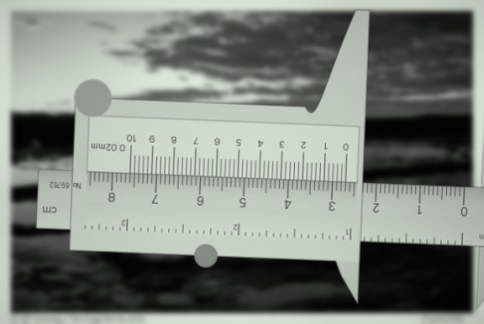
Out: mm 27.0
